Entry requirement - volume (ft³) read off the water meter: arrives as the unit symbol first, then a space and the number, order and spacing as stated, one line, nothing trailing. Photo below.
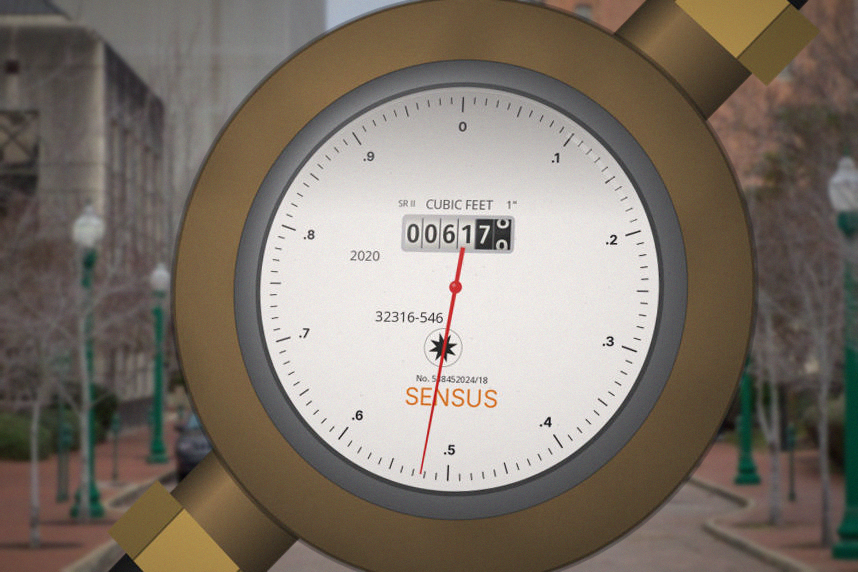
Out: ft³ 6178.52
